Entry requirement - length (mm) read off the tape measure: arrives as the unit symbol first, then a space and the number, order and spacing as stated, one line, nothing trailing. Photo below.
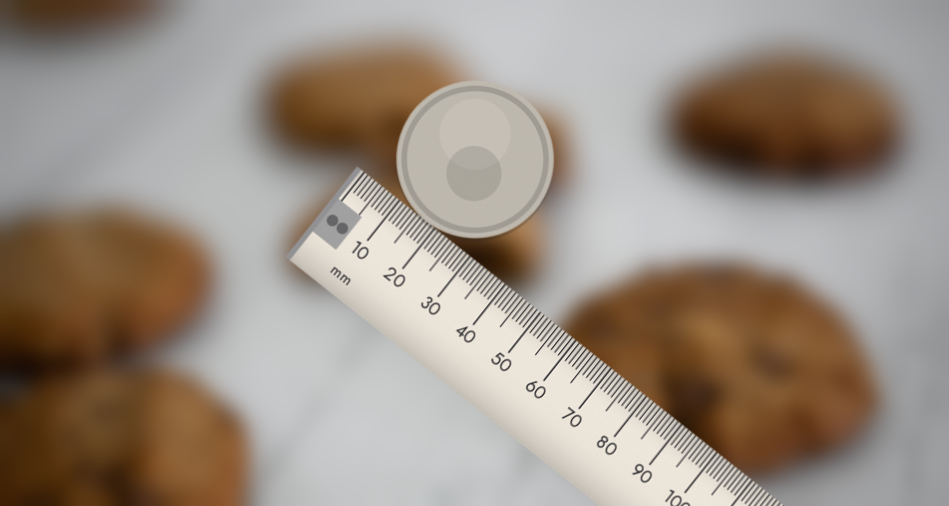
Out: mm 35
